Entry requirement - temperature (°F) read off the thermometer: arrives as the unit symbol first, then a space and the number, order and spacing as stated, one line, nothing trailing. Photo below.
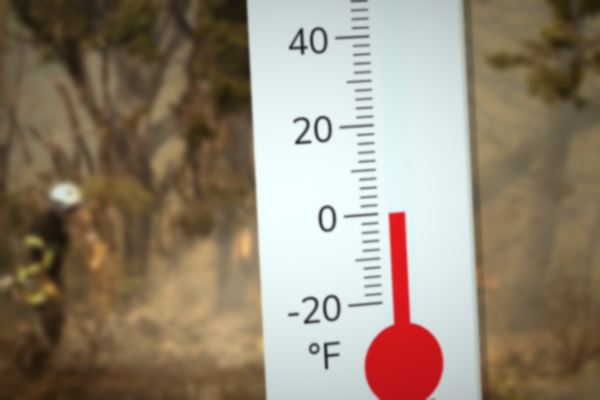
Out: °F 0
